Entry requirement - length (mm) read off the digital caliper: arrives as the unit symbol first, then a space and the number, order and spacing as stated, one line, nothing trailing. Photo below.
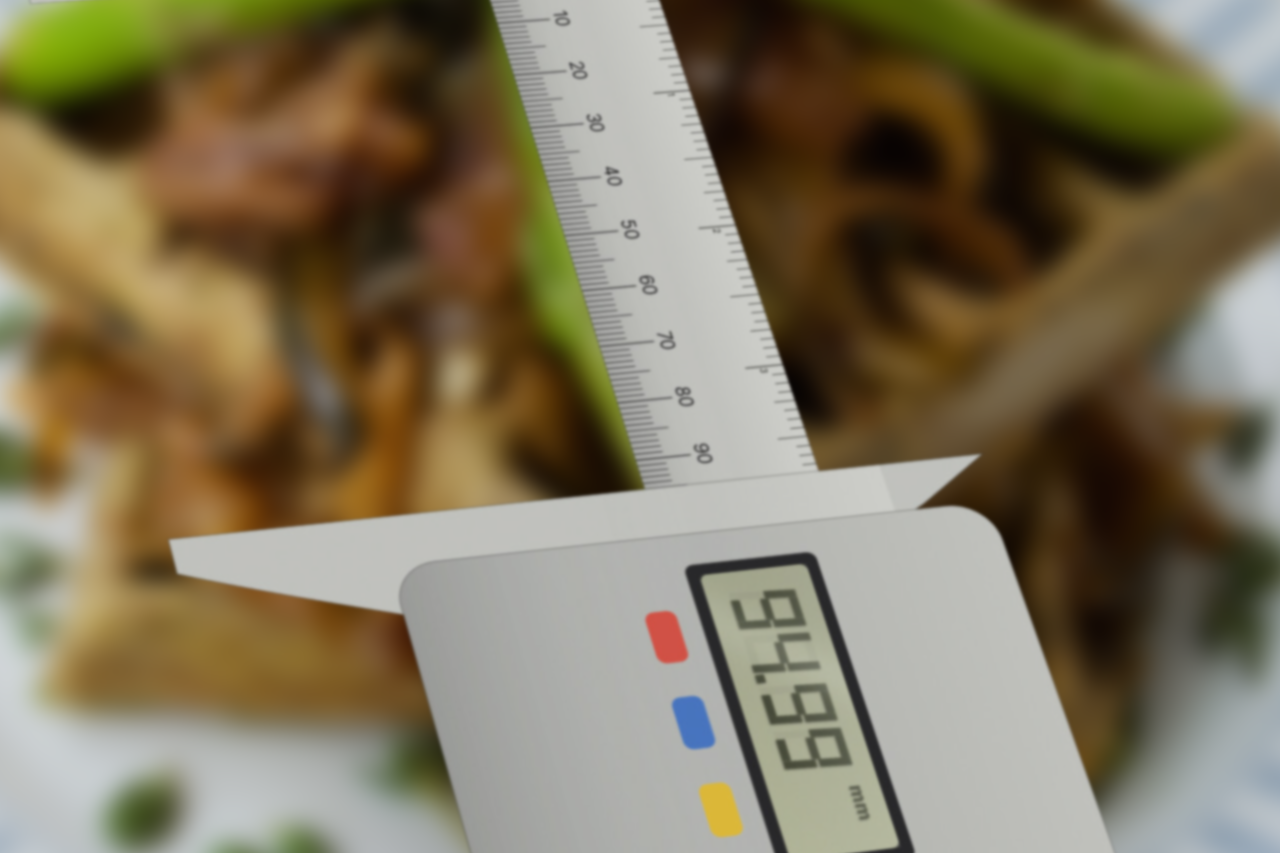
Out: mm 94.99
